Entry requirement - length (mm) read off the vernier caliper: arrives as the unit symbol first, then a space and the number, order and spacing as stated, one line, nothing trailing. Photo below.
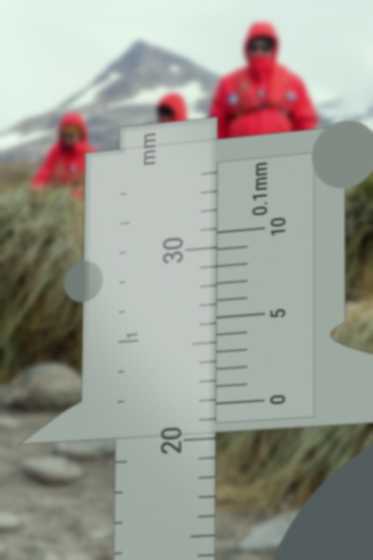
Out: mm 21.8
